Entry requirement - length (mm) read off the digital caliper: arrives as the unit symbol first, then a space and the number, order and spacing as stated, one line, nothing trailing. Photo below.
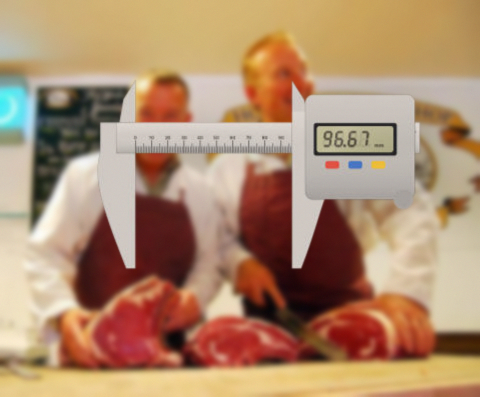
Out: mm 96.67
